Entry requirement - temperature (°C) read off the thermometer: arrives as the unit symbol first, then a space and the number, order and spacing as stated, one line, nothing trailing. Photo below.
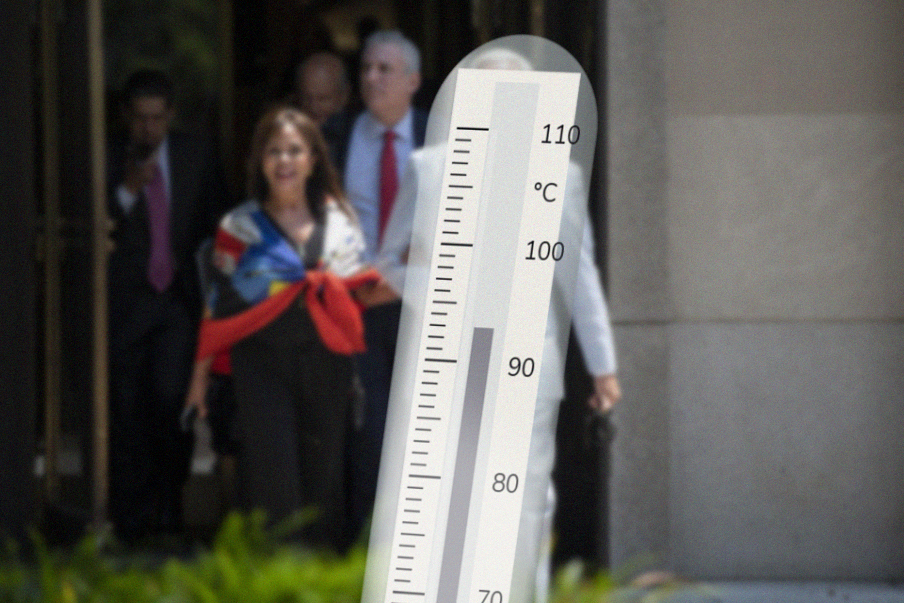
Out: °C 93
